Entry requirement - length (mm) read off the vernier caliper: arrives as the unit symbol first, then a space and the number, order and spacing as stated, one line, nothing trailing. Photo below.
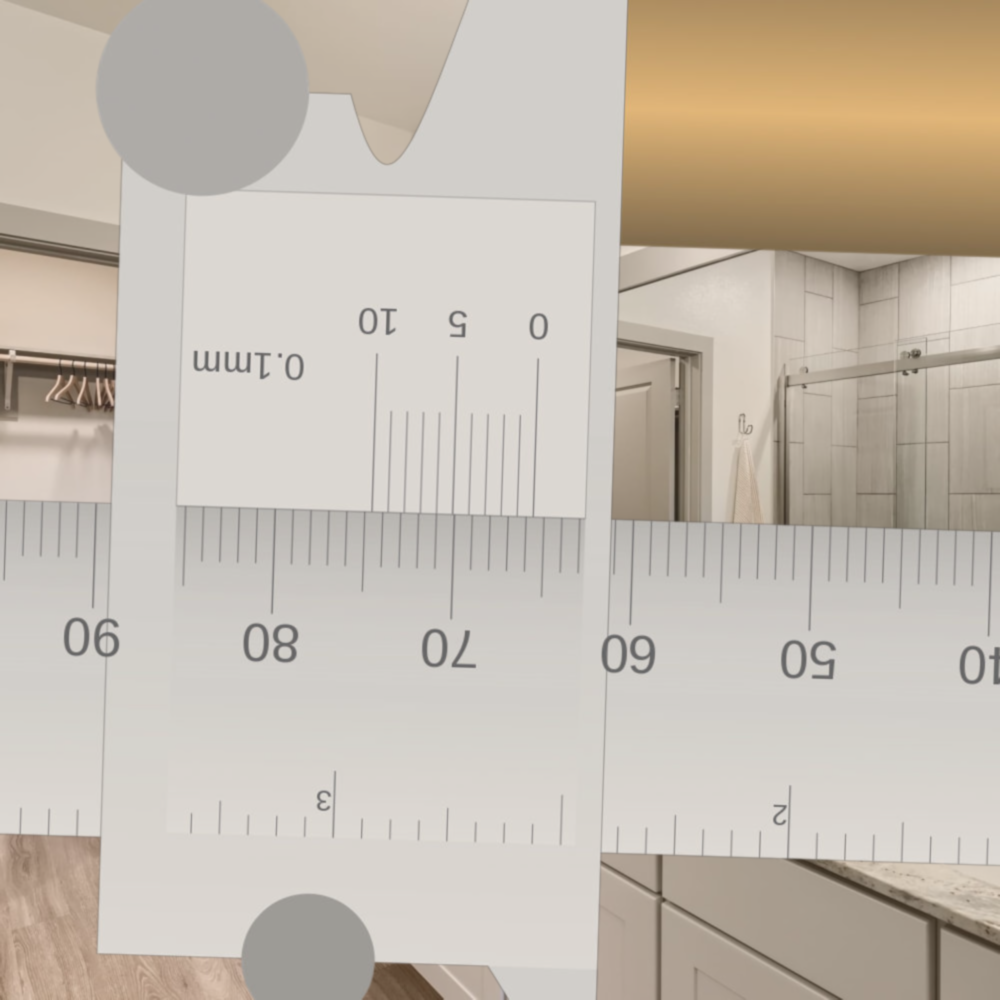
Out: mm 65.6
